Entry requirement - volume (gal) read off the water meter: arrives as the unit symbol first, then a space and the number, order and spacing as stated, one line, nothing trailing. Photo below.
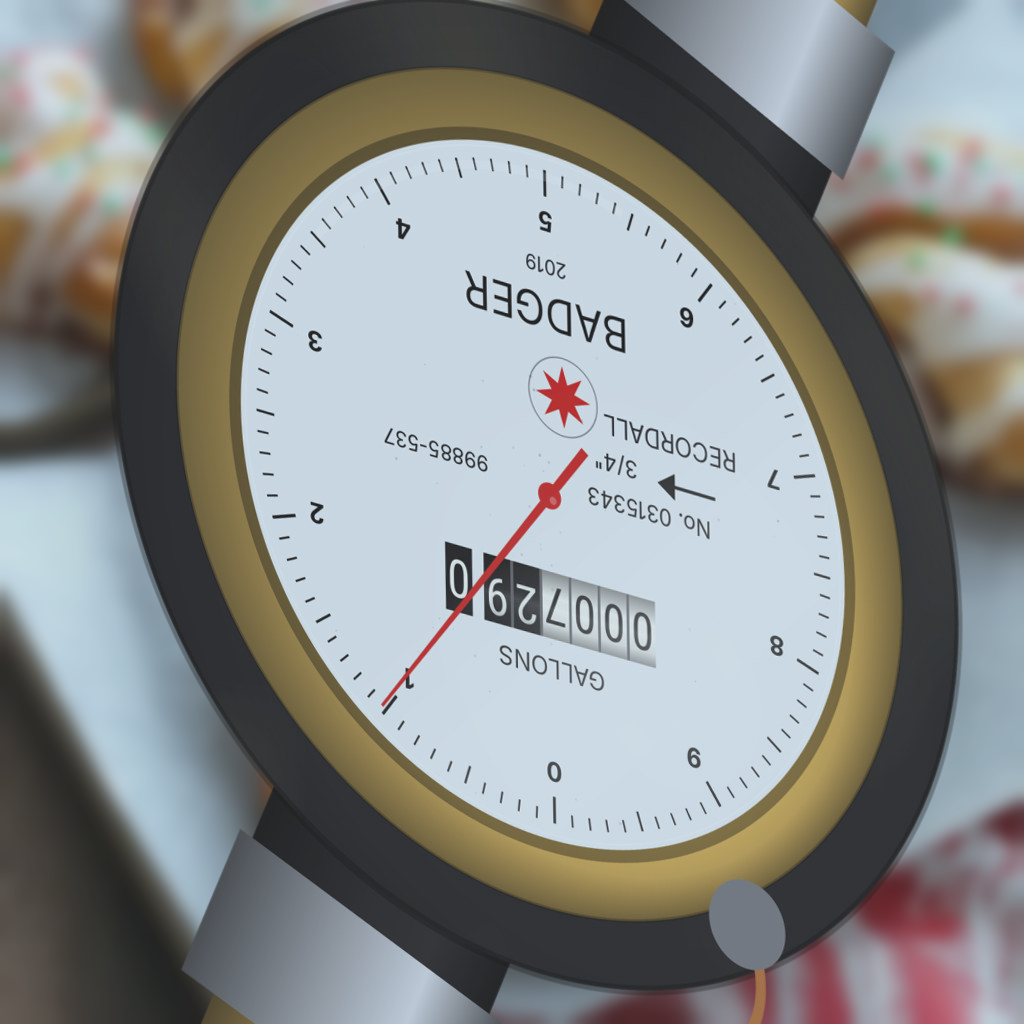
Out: gal 7291.0
